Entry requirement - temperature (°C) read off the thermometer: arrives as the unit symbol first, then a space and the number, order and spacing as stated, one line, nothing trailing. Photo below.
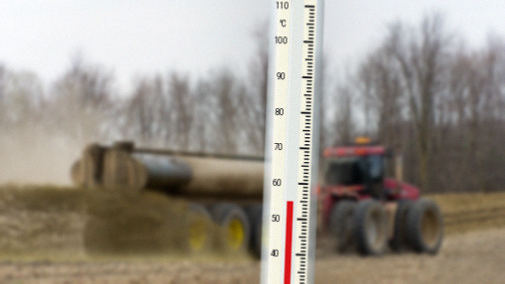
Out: °C 55
